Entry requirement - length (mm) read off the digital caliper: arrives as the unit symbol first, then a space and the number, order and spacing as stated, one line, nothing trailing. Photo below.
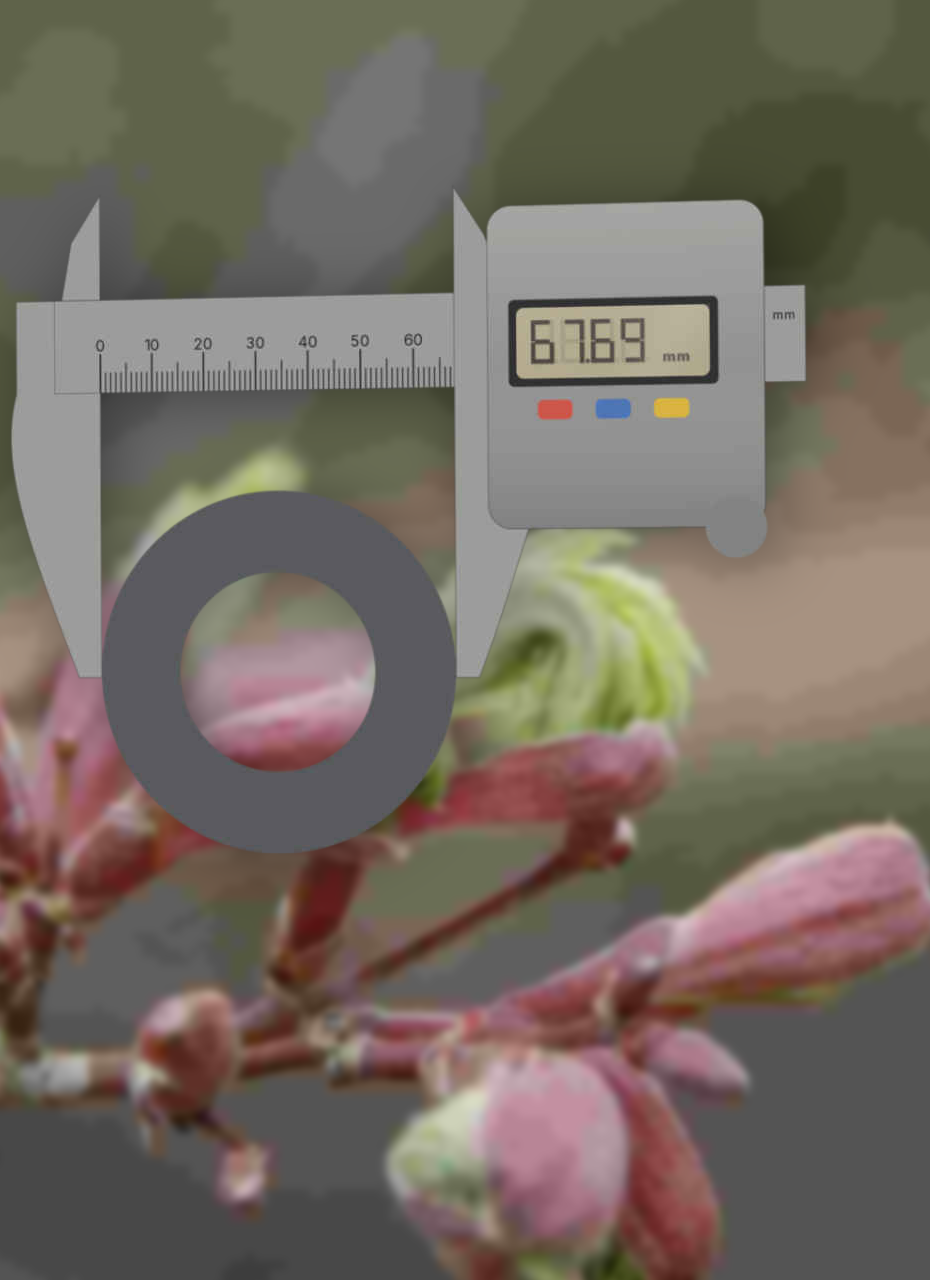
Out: mm 67.69
